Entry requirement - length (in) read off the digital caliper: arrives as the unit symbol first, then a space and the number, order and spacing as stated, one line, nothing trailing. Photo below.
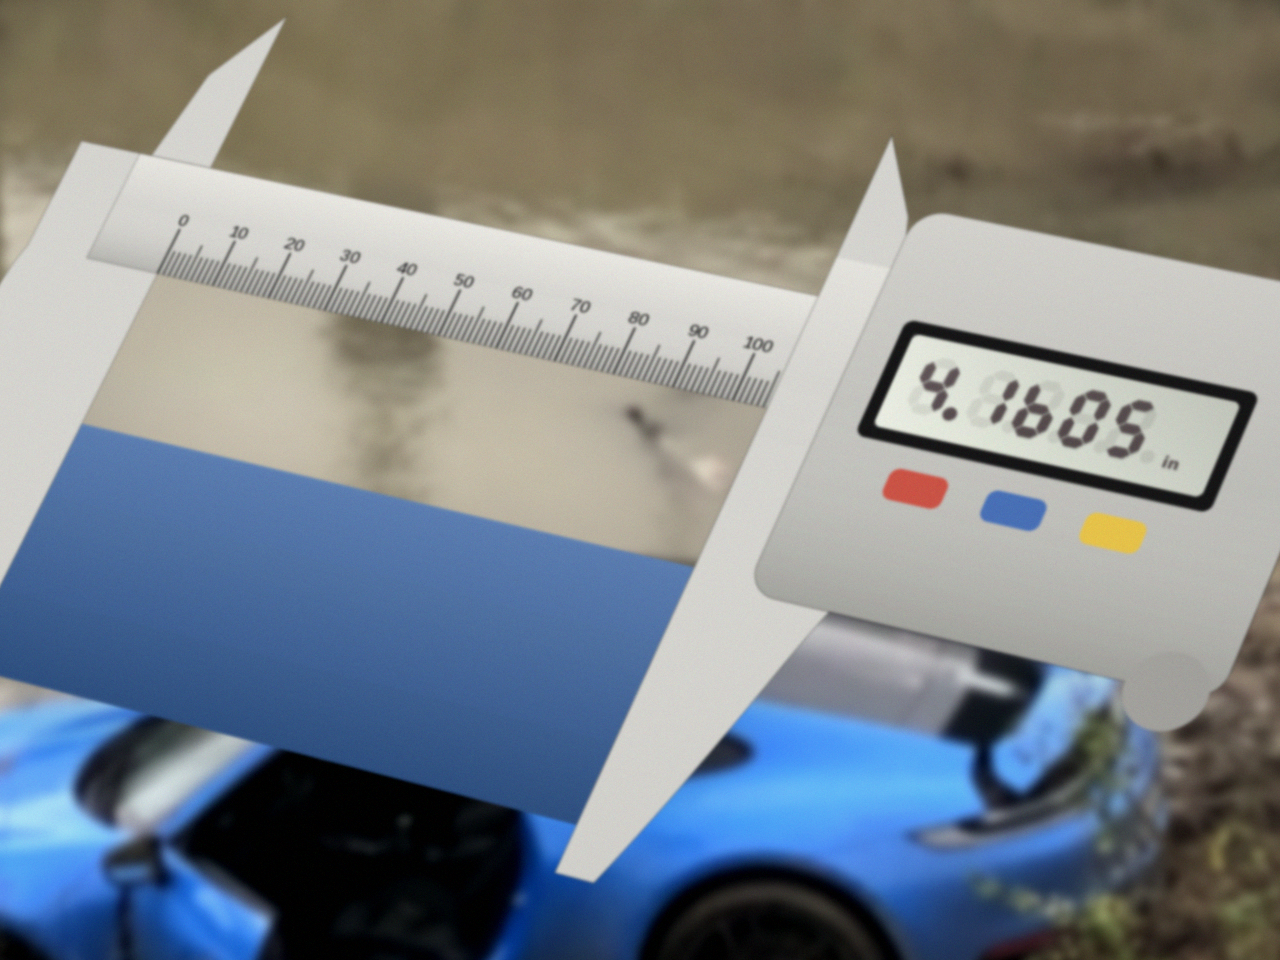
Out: in 4.1605
